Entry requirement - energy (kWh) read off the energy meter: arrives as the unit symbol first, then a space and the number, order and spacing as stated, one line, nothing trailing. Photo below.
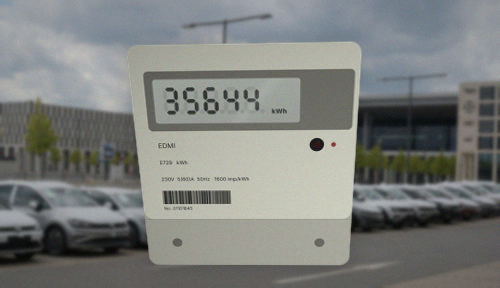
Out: kWh 35644
